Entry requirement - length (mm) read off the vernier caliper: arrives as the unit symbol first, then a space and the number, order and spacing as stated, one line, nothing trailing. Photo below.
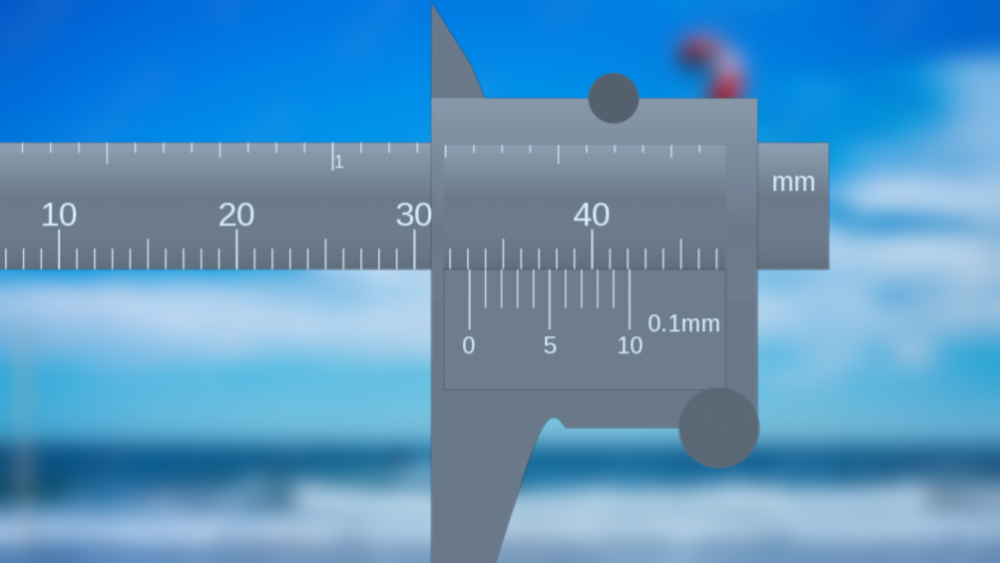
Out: mm 33.1
